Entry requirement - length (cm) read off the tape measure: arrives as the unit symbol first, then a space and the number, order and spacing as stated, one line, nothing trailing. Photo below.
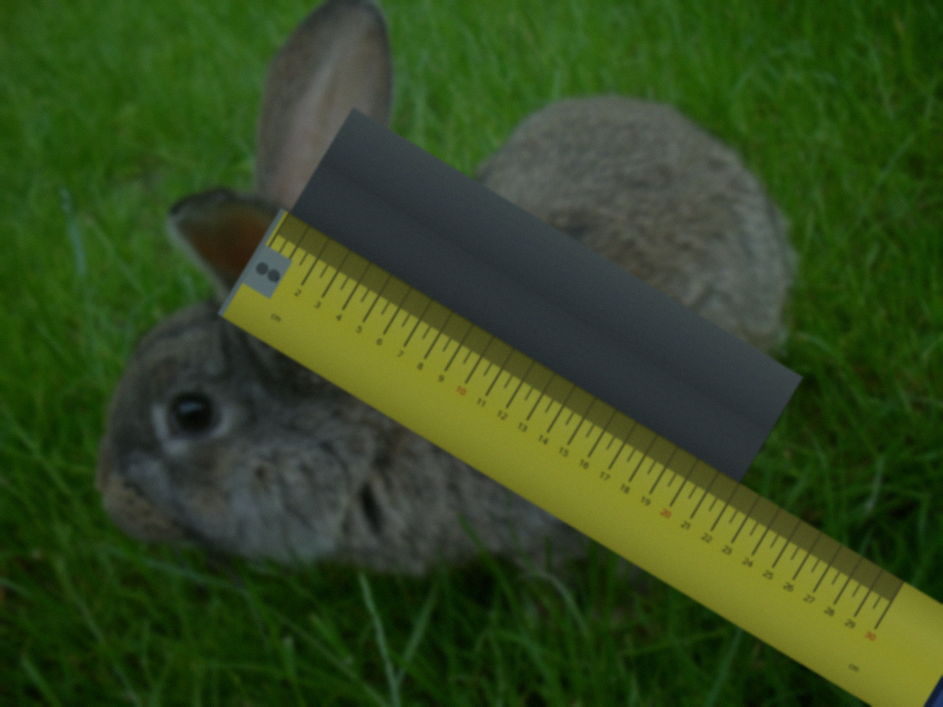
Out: cm 22
